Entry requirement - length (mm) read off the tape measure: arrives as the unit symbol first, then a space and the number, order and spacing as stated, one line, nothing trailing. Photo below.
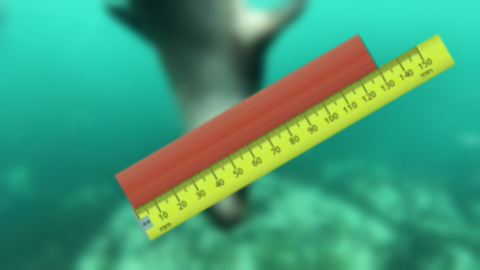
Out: mm 130
